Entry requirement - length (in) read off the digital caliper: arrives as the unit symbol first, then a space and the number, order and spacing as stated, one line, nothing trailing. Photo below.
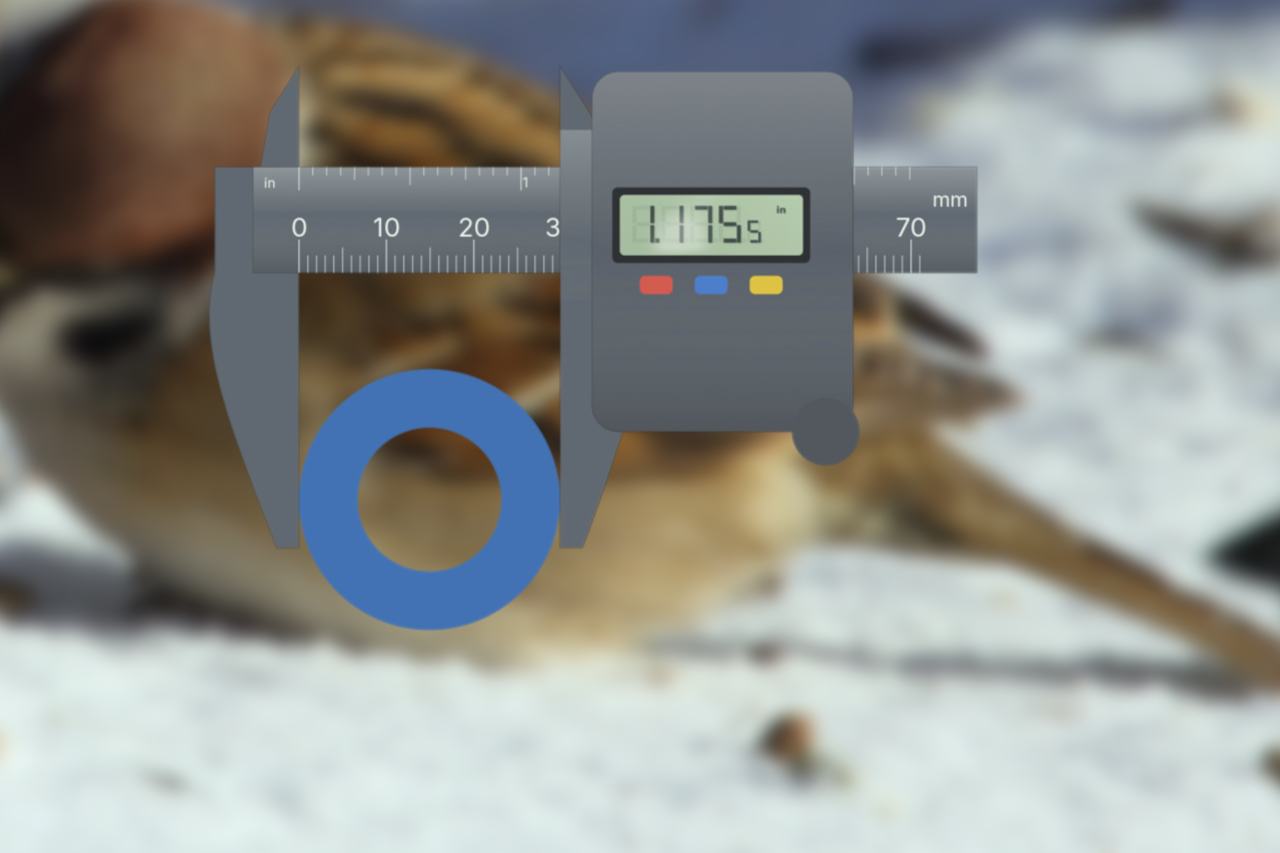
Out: in 1.1755
